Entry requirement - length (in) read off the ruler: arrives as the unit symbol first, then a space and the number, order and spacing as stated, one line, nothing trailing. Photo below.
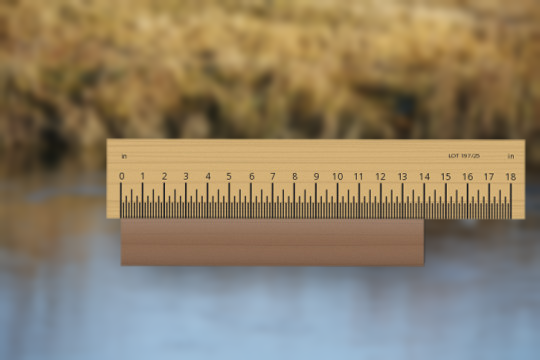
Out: in 14
